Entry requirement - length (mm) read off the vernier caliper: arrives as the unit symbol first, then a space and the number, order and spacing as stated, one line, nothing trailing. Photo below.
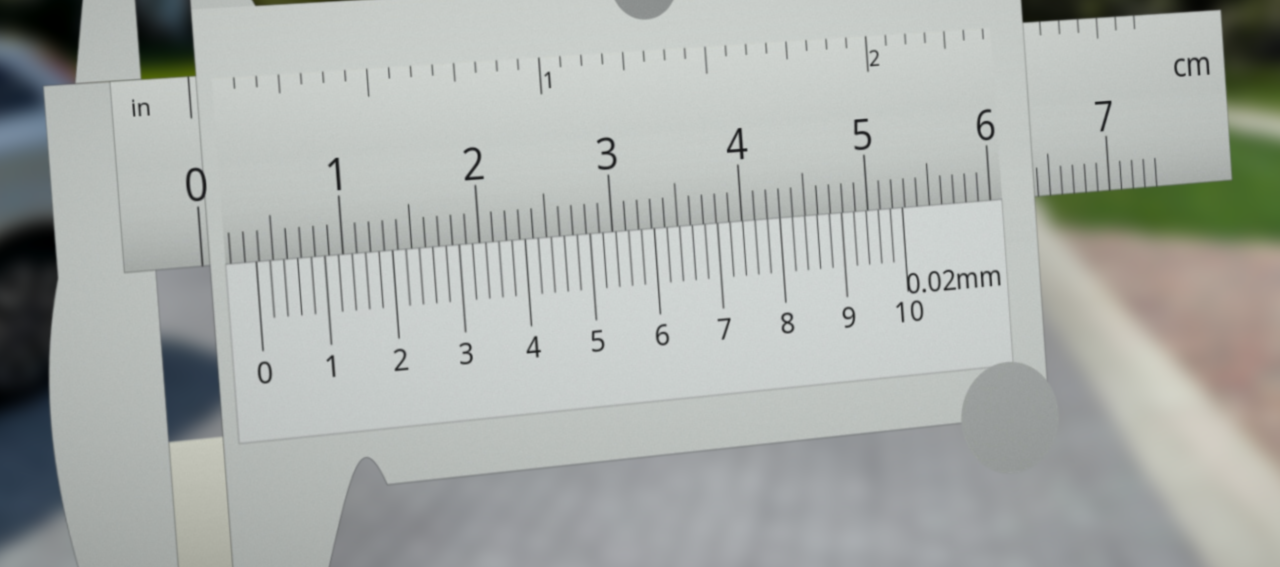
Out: mm 3.8
